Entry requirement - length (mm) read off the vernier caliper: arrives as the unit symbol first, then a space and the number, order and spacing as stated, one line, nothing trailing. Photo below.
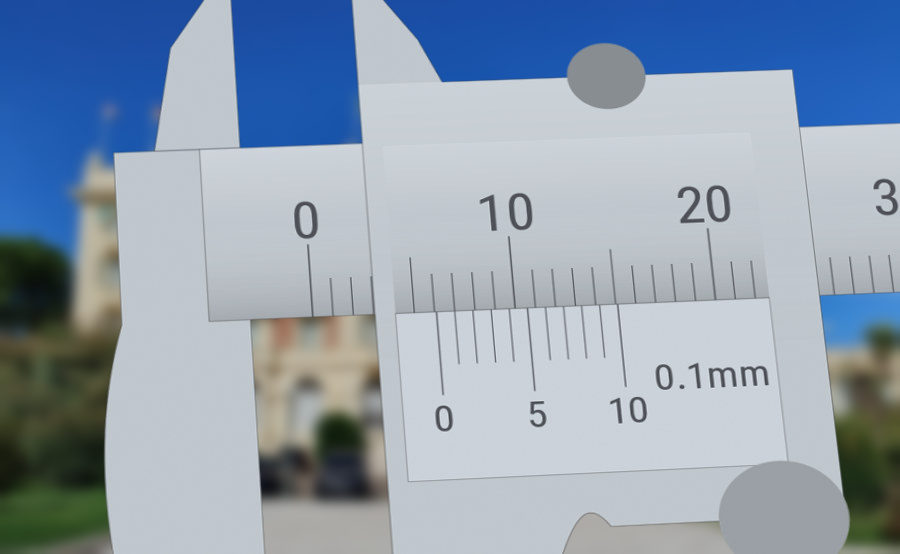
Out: mm 6.1
